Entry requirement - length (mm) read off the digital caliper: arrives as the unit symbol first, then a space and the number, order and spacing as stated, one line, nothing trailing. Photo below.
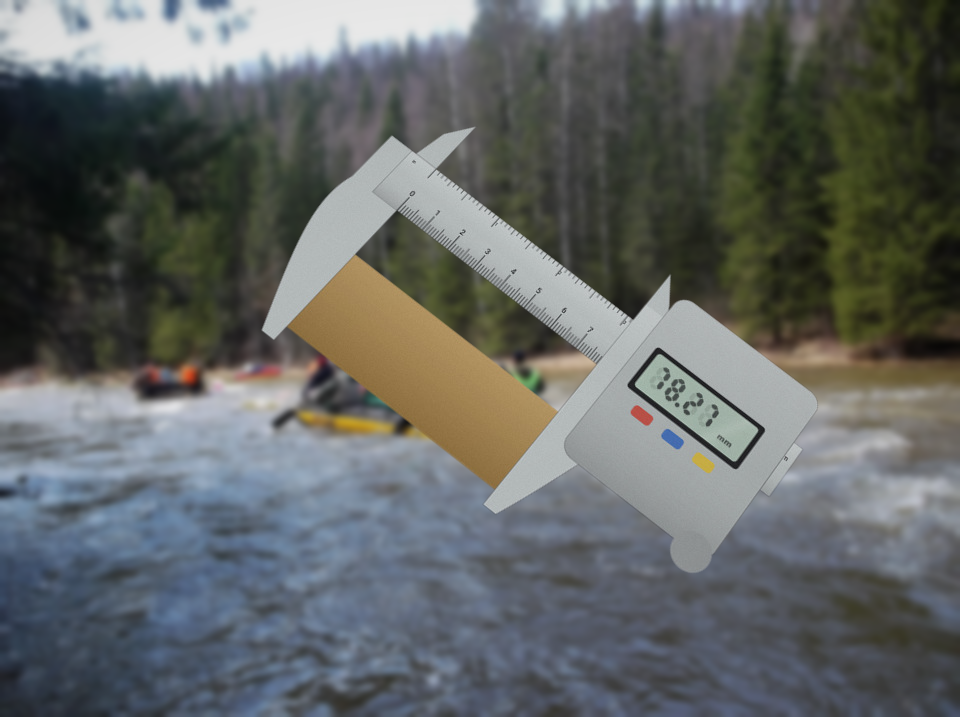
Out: mm 78.27
